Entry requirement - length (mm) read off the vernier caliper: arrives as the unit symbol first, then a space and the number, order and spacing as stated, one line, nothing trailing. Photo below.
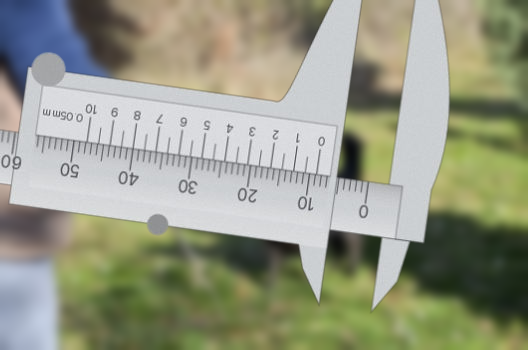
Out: mm 8.8
